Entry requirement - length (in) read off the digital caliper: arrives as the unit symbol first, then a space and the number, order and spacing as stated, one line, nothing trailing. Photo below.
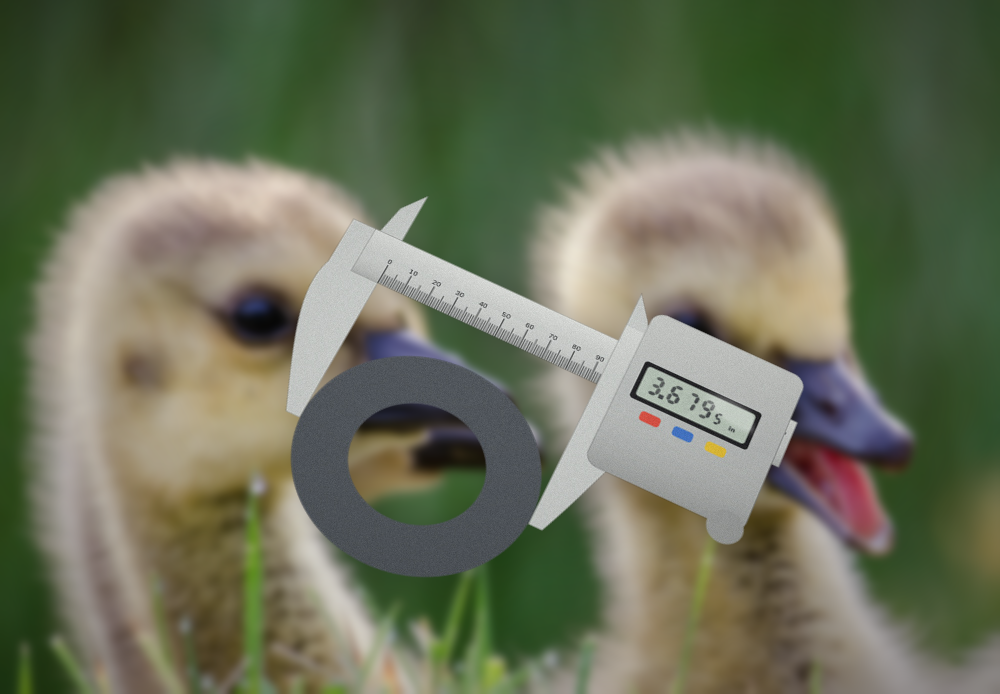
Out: in 3.6795
